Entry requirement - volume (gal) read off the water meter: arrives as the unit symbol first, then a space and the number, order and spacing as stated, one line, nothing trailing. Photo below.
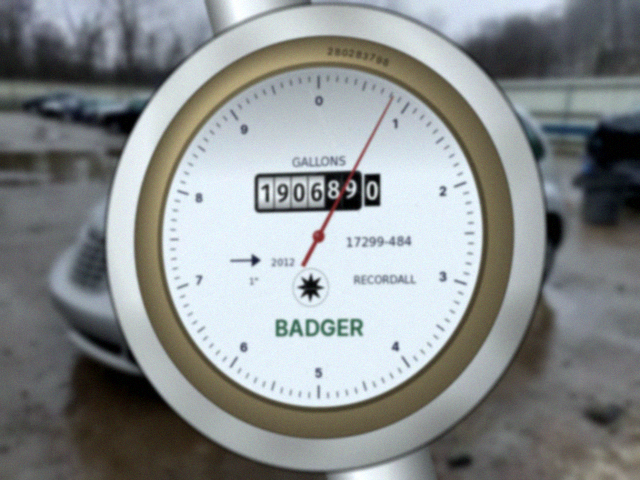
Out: gal 1906890.8
